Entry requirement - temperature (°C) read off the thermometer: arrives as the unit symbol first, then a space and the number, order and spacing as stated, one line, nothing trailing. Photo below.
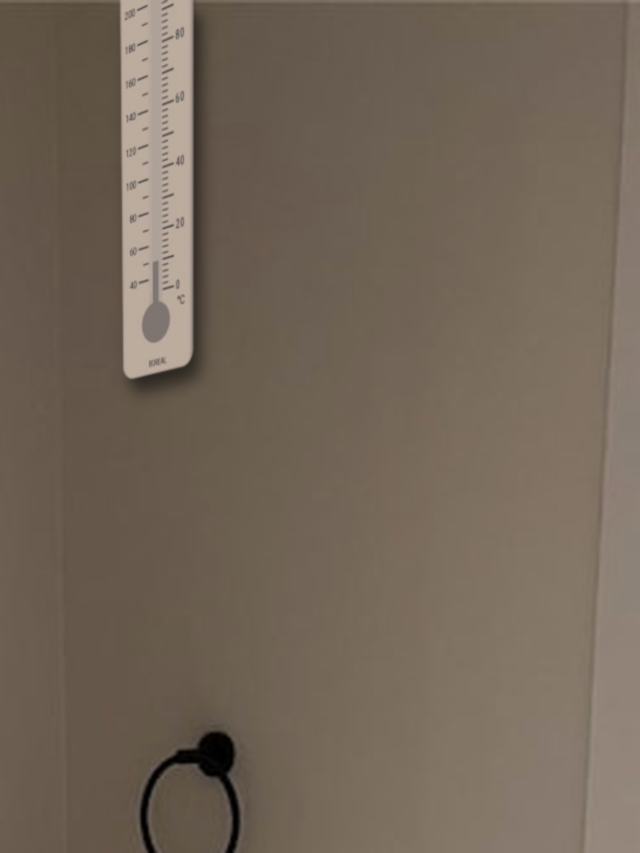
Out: °C 10
